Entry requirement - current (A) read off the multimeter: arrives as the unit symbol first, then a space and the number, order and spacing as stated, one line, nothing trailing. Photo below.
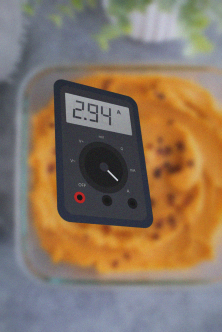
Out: A 2.94
